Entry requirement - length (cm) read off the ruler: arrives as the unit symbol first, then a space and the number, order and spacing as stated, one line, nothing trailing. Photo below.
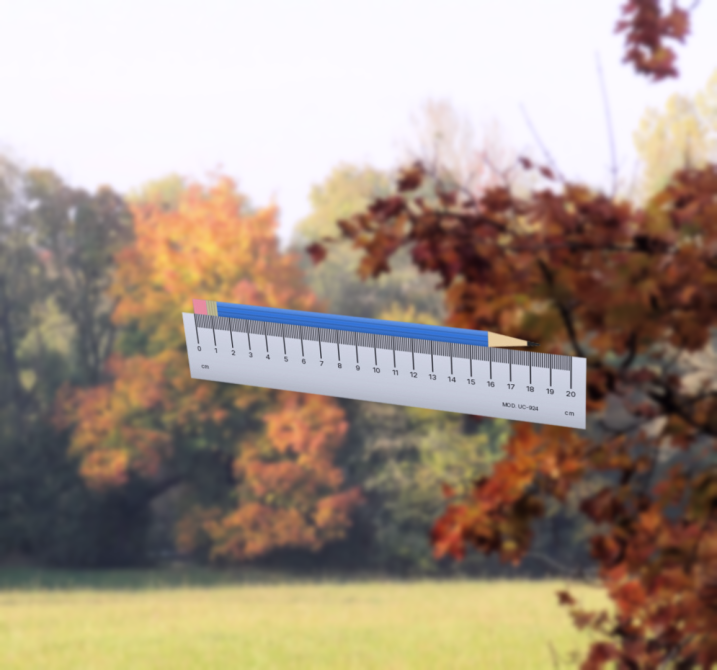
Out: cm 18.5
